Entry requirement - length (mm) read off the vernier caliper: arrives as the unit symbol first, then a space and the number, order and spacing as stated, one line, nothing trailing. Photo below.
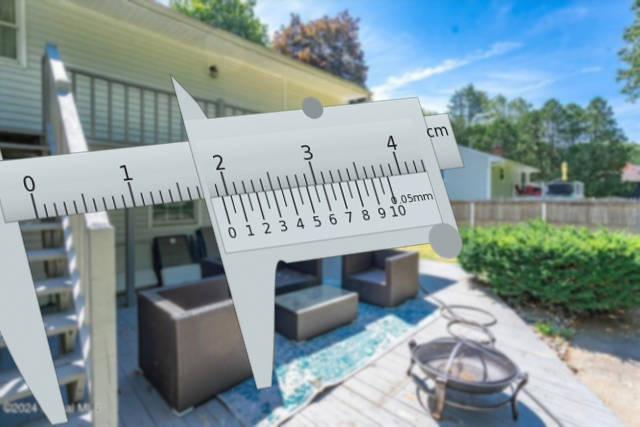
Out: mm 19.4
